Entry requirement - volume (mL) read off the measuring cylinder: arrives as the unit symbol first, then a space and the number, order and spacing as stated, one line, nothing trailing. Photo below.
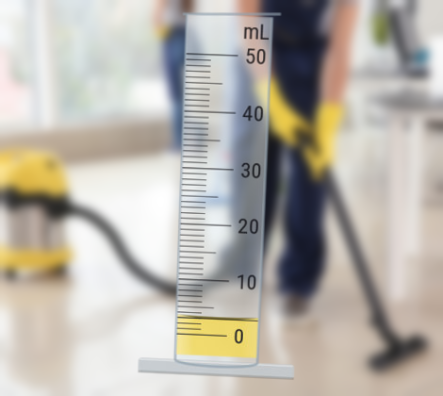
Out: mL 3
